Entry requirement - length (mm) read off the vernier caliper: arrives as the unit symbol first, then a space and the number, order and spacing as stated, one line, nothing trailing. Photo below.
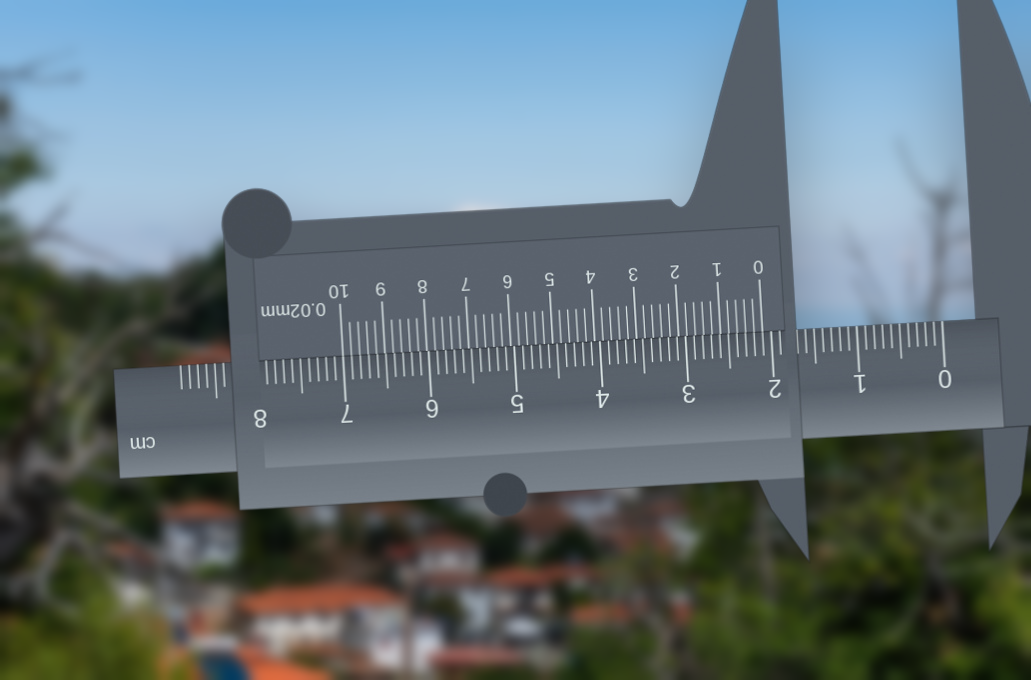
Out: mm 21.0
